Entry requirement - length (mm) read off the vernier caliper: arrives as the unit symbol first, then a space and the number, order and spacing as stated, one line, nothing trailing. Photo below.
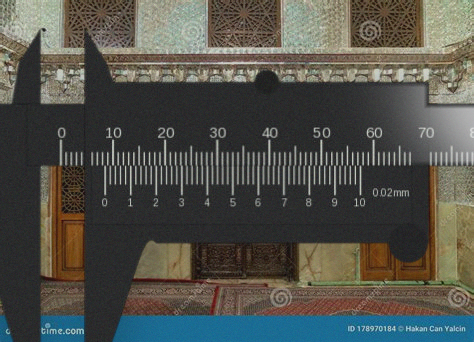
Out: mm 8.5
